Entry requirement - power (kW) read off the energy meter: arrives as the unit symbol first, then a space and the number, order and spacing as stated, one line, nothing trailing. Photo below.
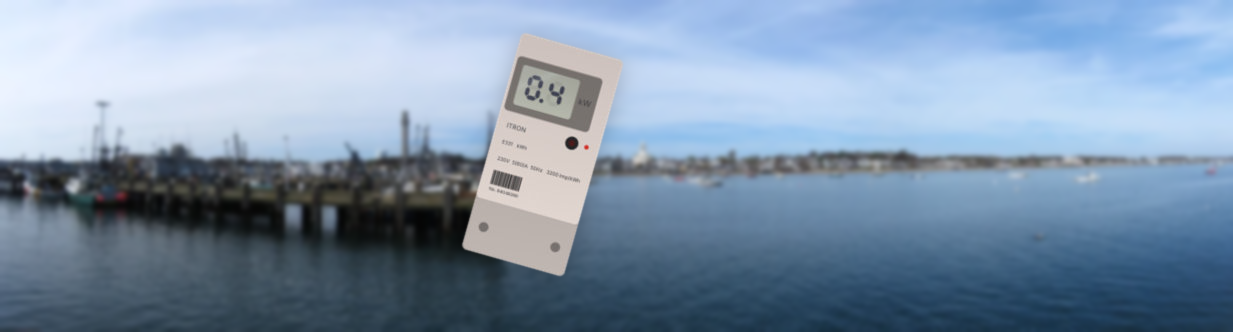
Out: kW 0.4
